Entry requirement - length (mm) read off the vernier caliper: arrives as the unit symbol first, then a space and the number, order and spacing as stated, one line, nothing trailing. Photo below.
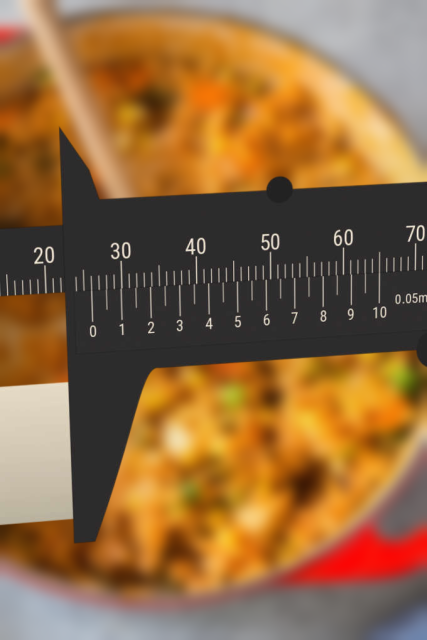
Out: mm 26.0
